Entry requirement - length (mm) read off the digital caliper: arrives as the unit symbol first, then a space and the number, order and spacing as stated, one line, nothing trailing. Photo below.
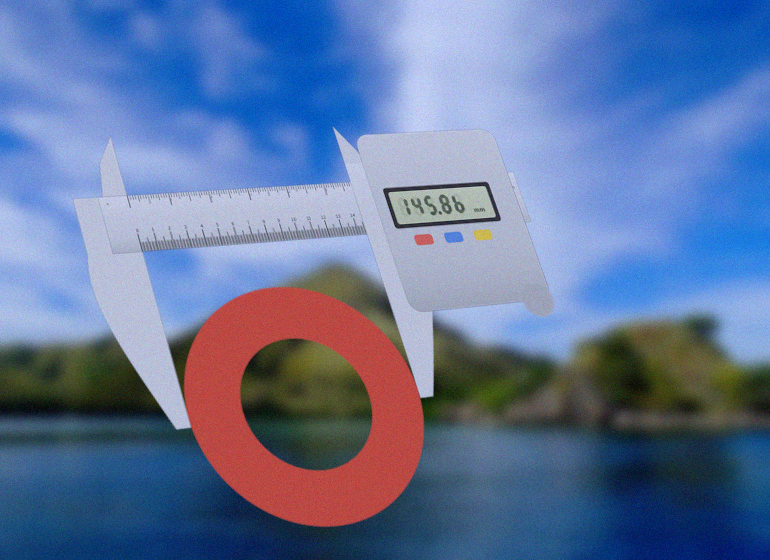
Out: mm 145.86
